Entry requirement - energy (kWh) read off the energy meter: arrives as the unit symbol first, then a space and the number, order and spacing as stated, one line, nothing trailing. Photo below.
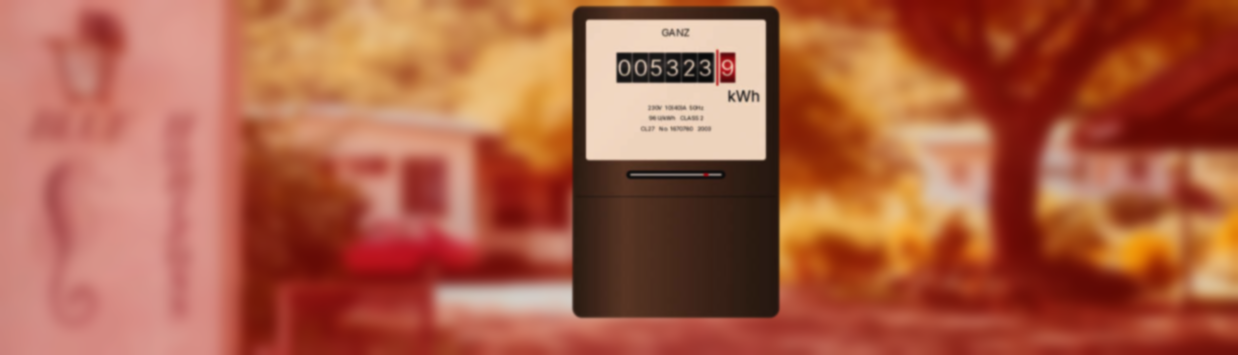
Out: kWh 5323.9
